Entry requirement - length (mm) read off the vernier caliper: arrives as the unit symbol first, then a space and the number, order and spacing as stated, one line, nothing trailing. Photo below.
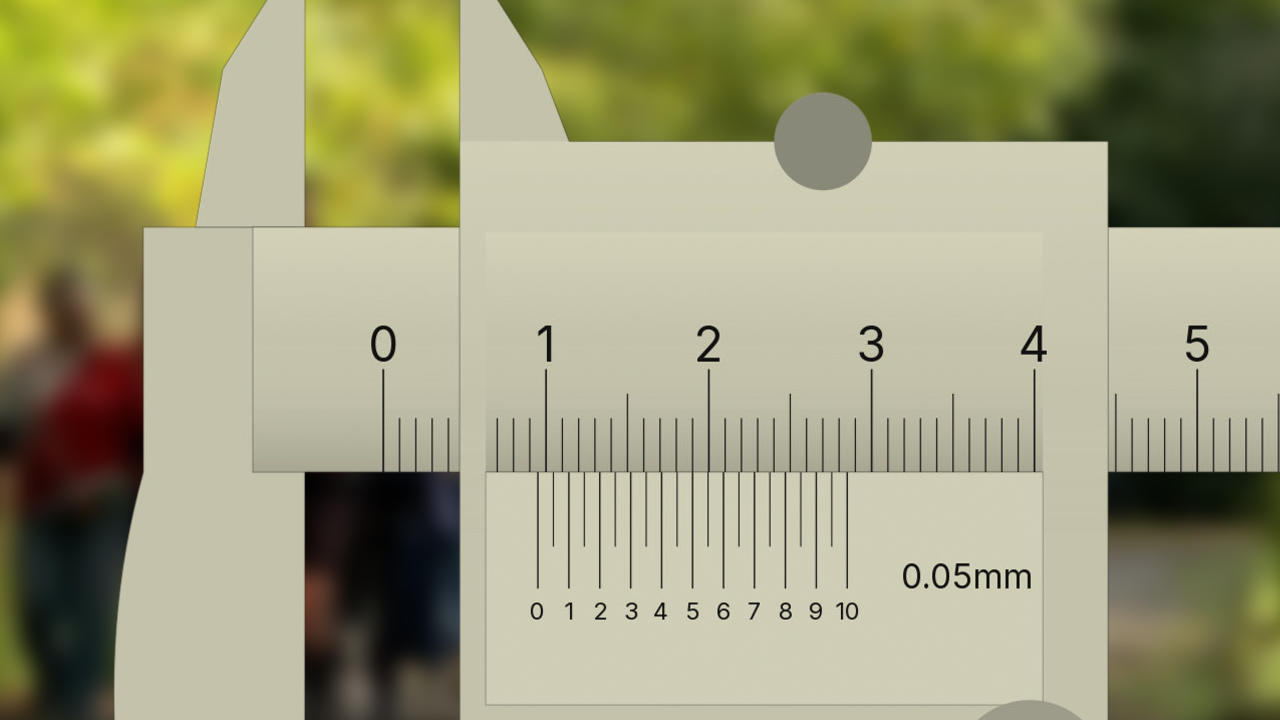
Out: mm 9.5
